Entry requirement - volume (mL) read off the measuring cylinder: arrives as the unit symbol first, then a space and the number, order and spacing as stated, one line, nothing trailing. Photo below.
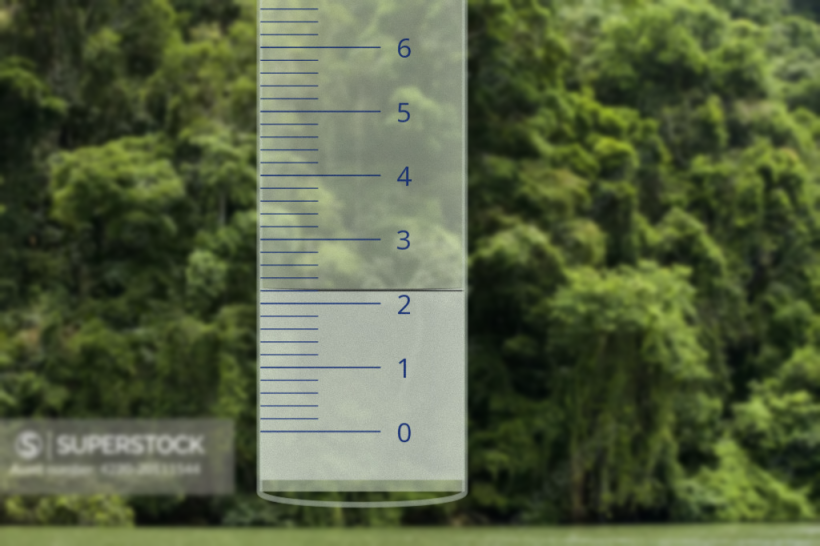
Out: mL 2.2
